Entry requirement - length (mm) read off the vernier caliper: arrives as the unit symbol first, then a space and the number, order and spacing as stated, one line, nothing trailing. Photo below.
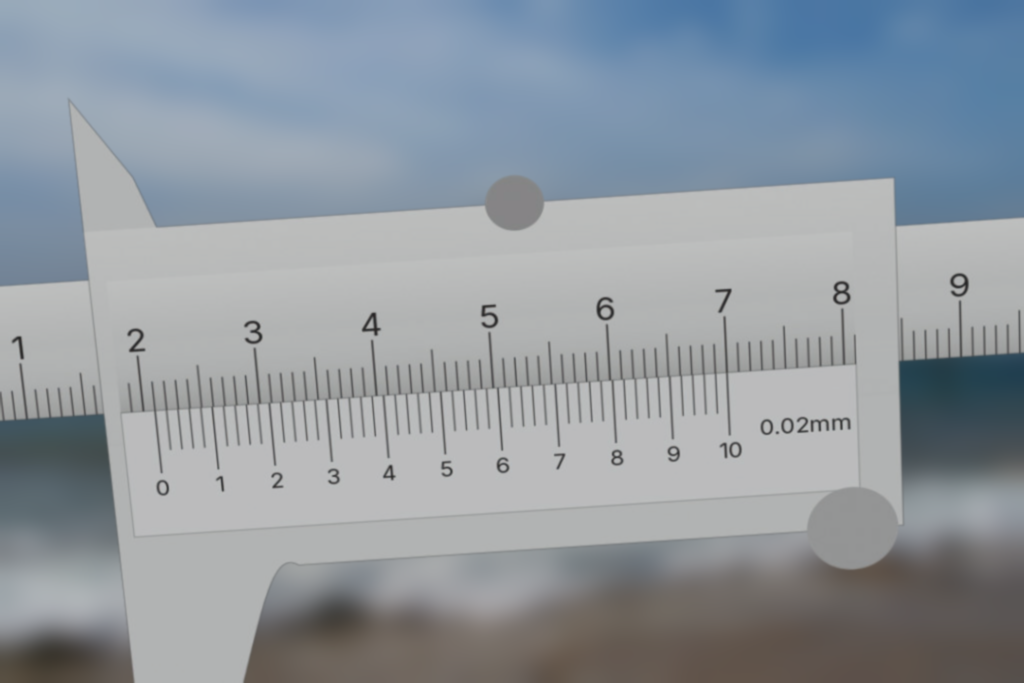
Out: mm 21.0
